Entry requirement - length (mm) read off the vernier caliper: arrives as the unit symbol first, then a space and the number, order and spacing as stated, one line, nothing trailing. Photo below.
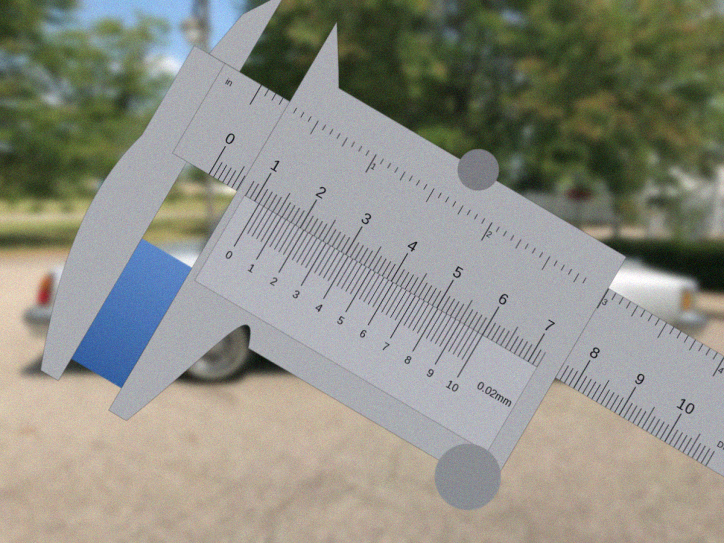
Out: mm 11.0
